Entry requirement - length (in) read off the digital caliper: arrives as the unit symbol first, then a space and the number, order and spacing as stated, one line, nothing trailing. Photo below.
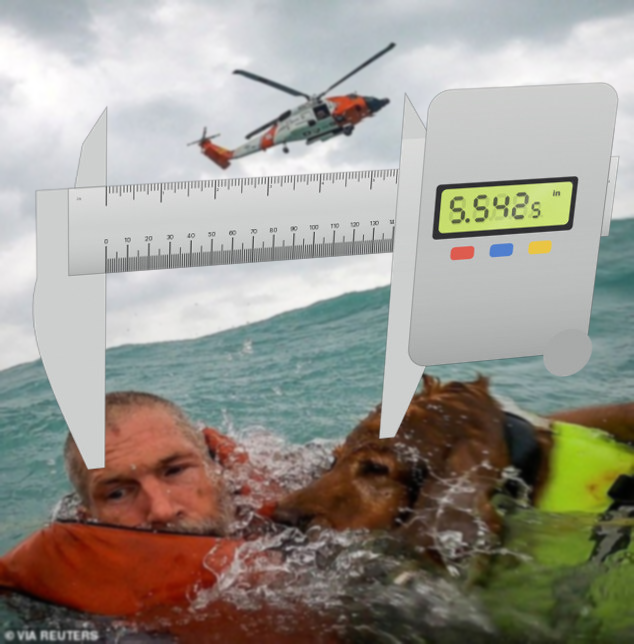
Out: in 5.5425
